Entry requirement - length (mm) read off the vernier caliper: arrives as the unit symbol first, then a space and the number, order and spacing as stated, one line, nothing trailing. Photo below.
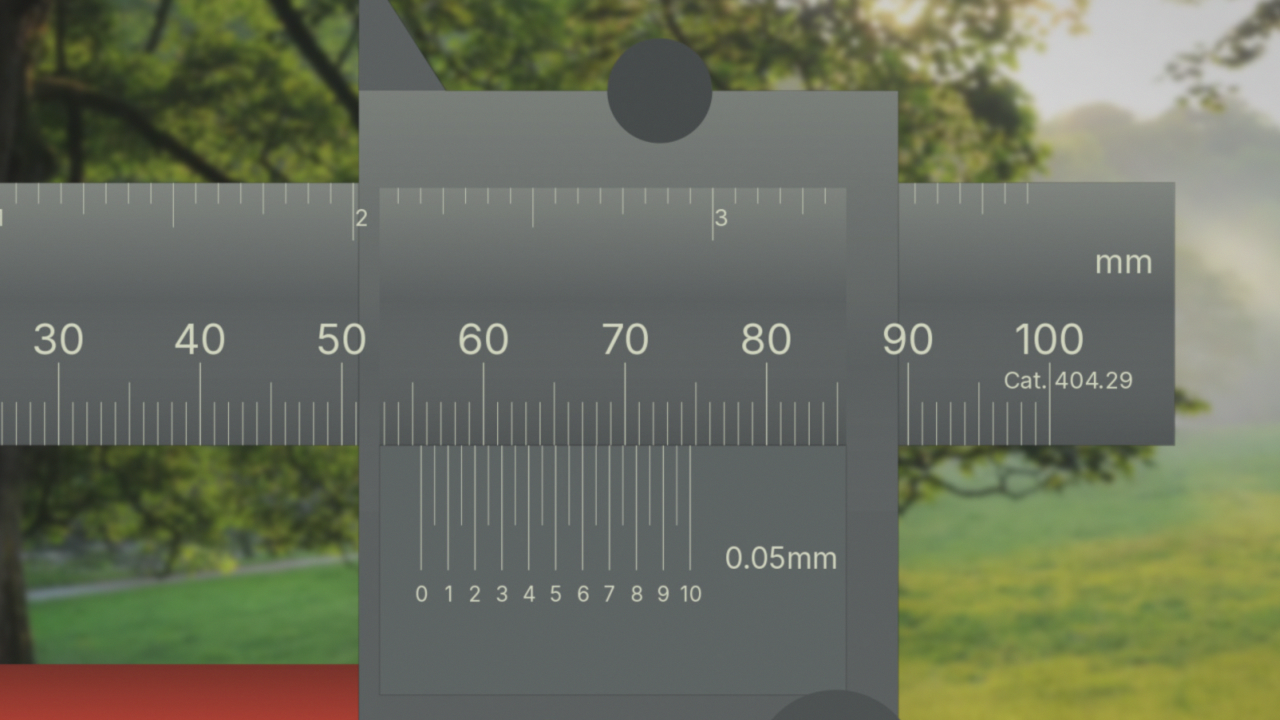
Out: mm 55.6
